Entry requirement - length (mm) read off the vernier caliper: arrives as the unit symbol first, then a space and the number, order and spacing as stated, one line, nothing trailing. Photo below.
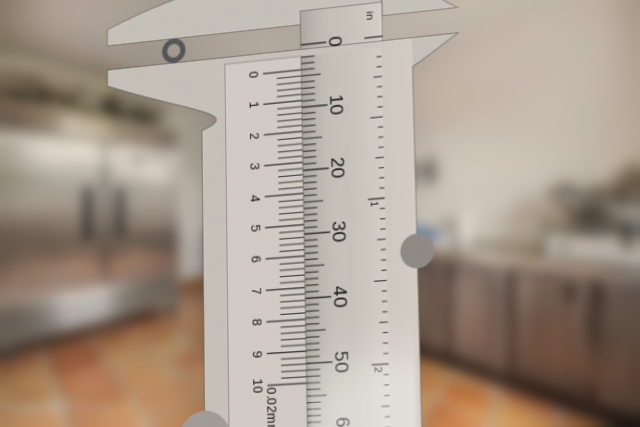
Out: mm 4.0
